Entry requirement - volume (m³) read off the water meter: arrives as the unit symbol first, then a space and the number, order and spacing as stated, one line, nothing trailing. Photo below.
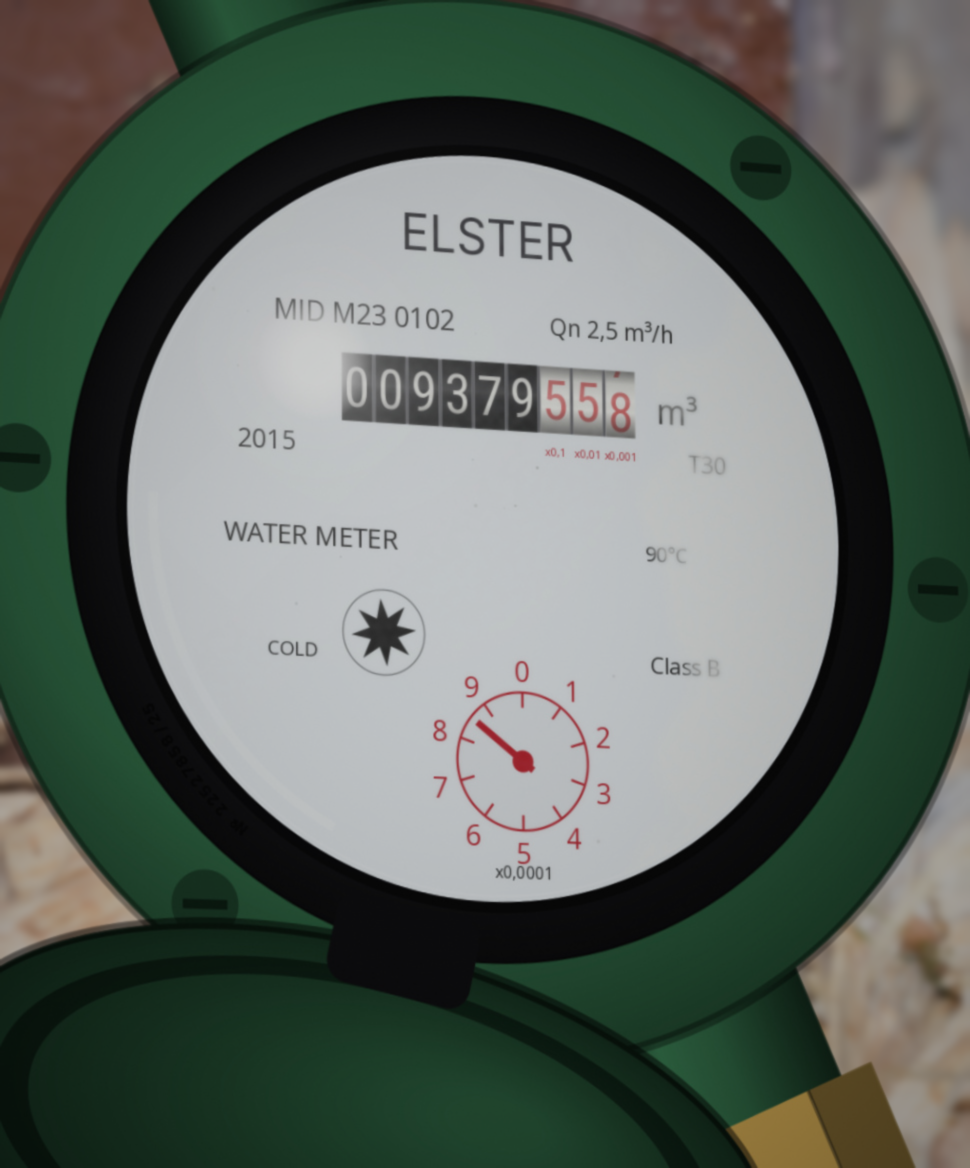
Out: m³ 9379.5578
